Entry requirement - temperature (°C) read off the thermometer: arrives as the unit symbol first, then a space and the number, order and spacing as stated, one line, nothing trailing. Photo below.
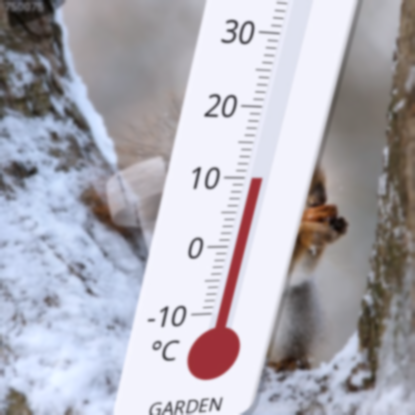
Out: °C 10
